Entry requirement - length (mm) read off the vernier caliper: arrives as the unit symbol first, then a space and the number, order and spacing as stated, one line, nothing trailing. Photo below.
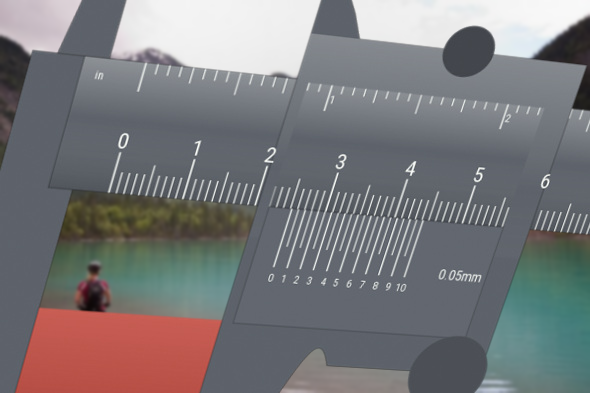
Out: mm 25.2
